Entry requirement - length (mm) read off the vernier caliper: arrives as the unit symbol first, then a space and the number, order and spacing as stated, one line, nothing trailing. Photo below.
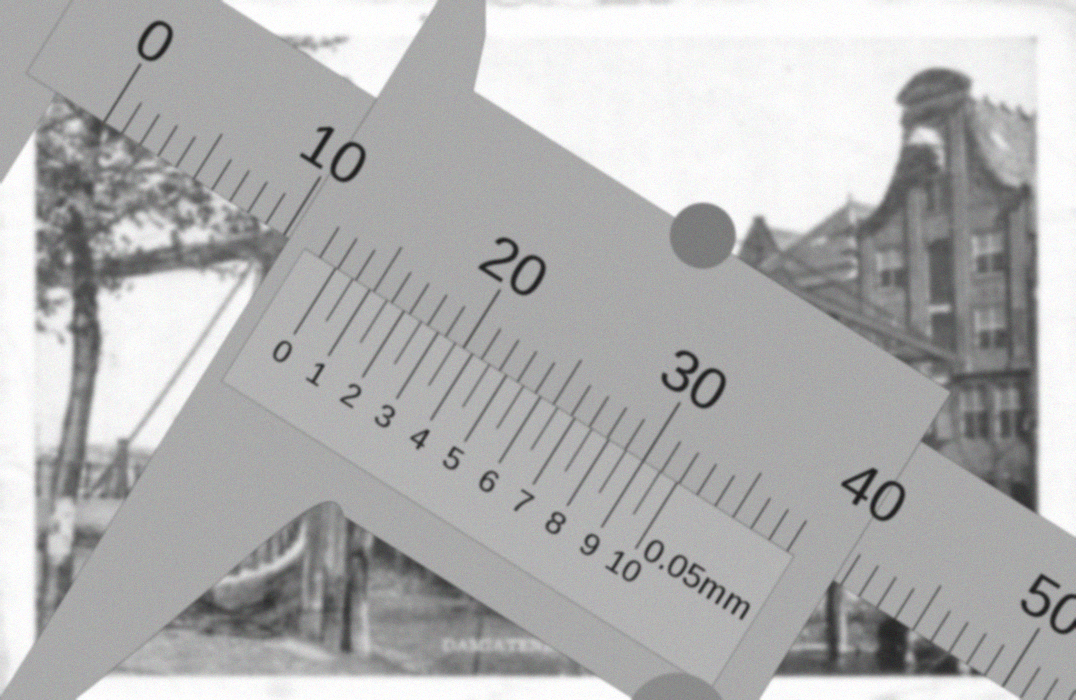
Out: mm 12.9
